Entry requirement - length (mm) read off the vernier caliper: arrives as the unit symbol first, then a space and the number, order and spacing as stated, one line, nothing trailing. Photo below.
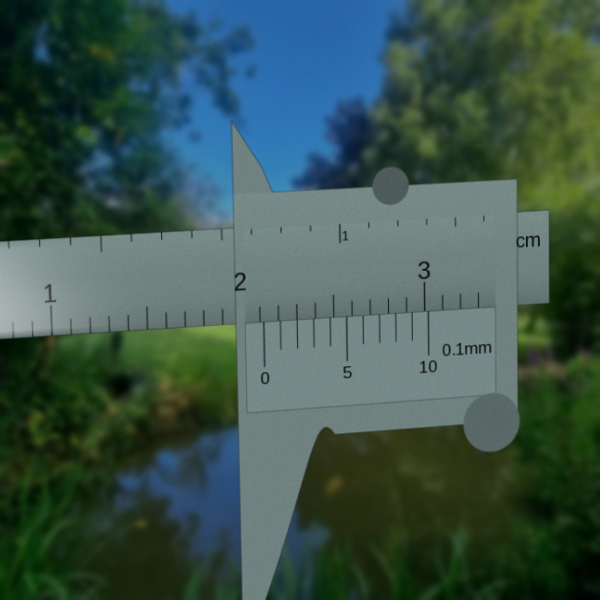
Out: mm 21.2
